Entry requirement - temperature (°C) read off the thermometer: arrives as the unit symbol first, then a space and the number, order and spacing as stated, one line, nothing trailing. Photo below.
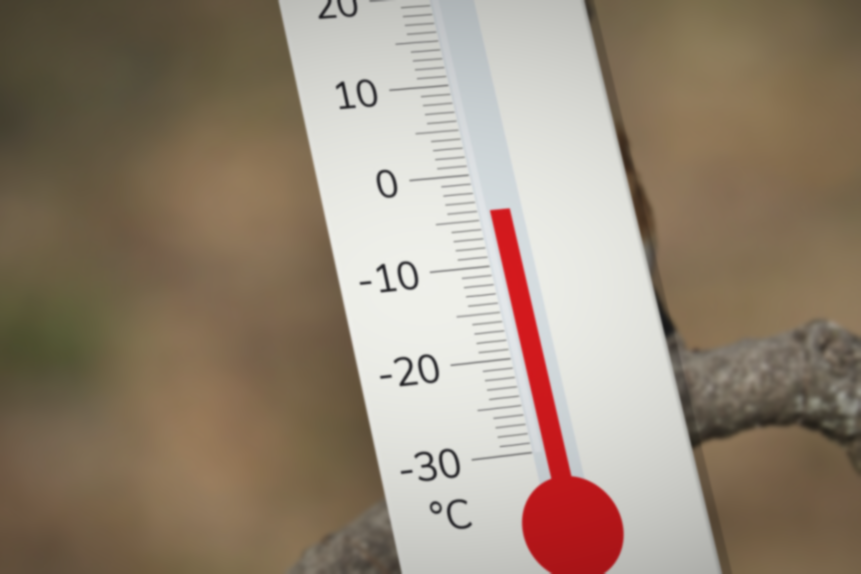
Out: °C -4
